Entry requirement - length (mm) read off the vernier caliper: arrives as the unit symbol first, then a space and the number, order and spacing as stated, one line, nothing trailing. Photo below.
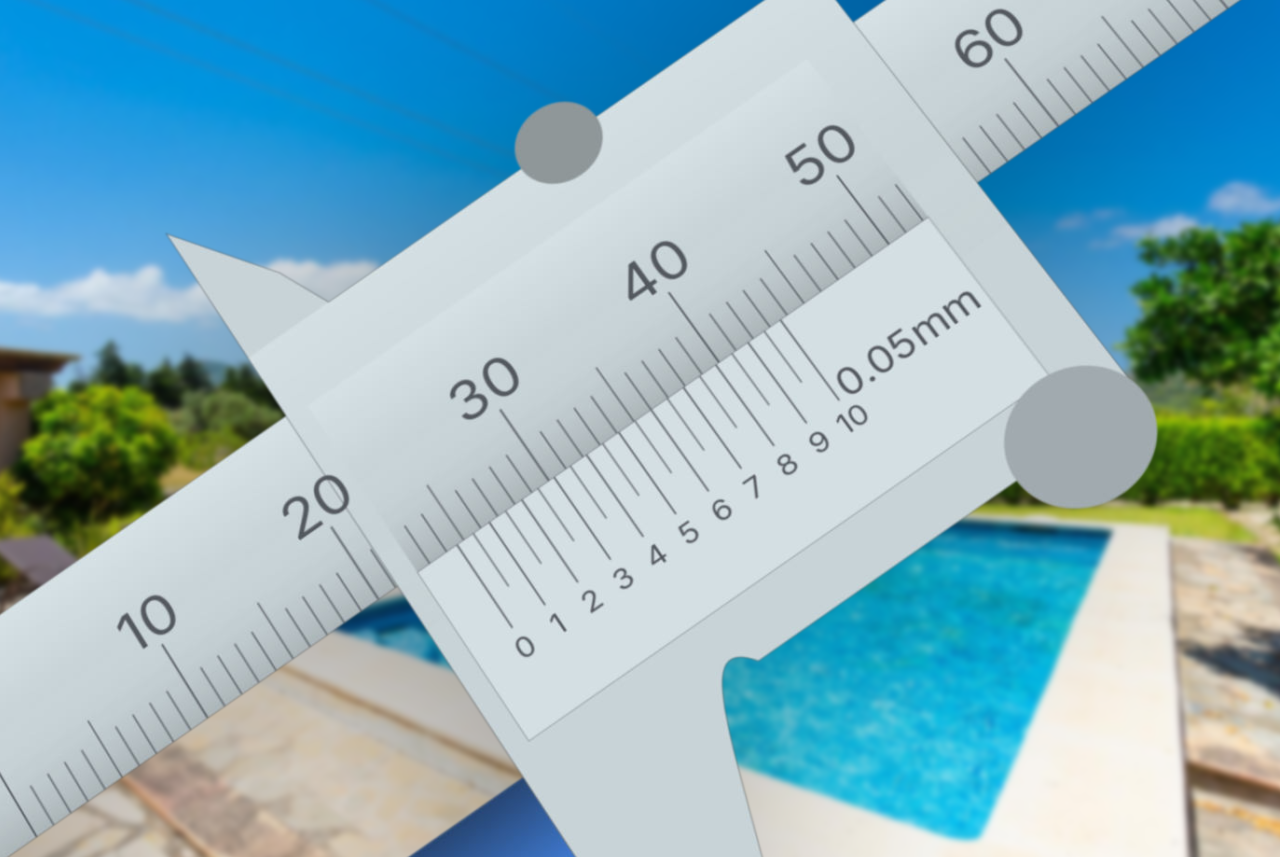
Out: mm 24.6
